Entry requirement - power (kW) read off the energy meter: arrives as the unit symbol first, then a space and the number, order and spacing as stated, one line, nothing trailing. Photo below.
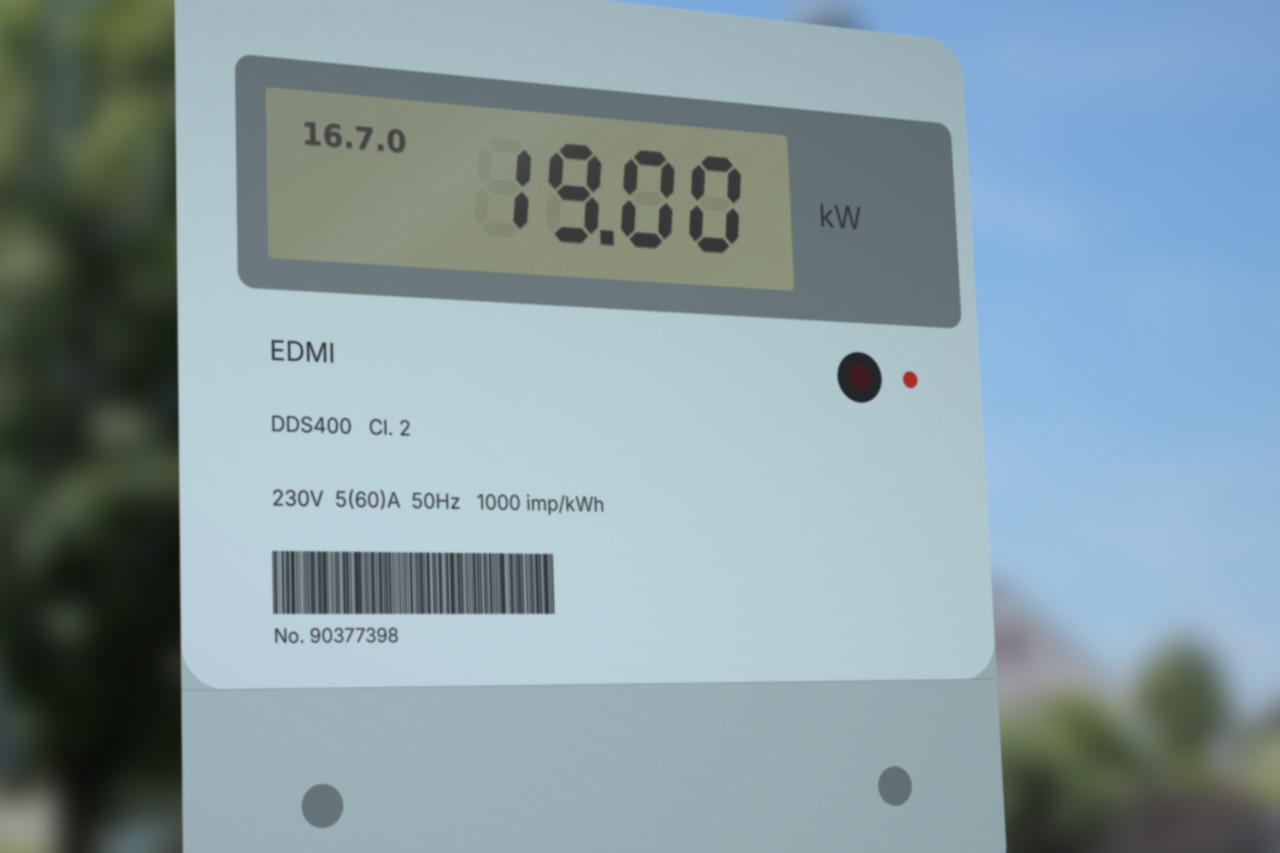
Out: kW 19.00
